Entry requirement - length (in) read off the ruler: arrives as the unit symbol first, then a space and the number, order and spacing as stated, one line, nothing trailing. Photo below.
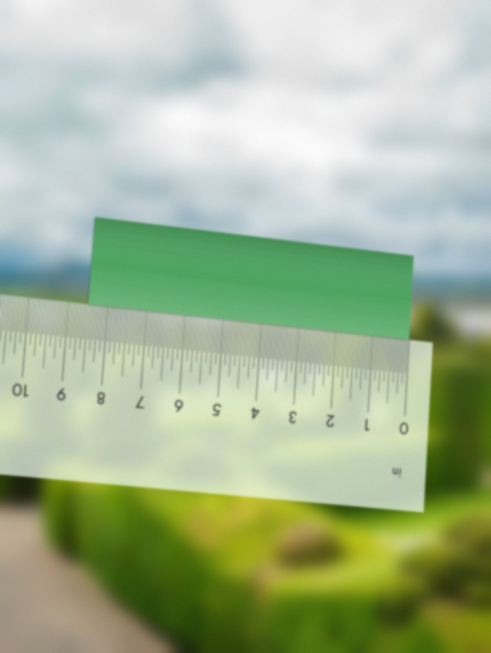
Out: in 8.5
